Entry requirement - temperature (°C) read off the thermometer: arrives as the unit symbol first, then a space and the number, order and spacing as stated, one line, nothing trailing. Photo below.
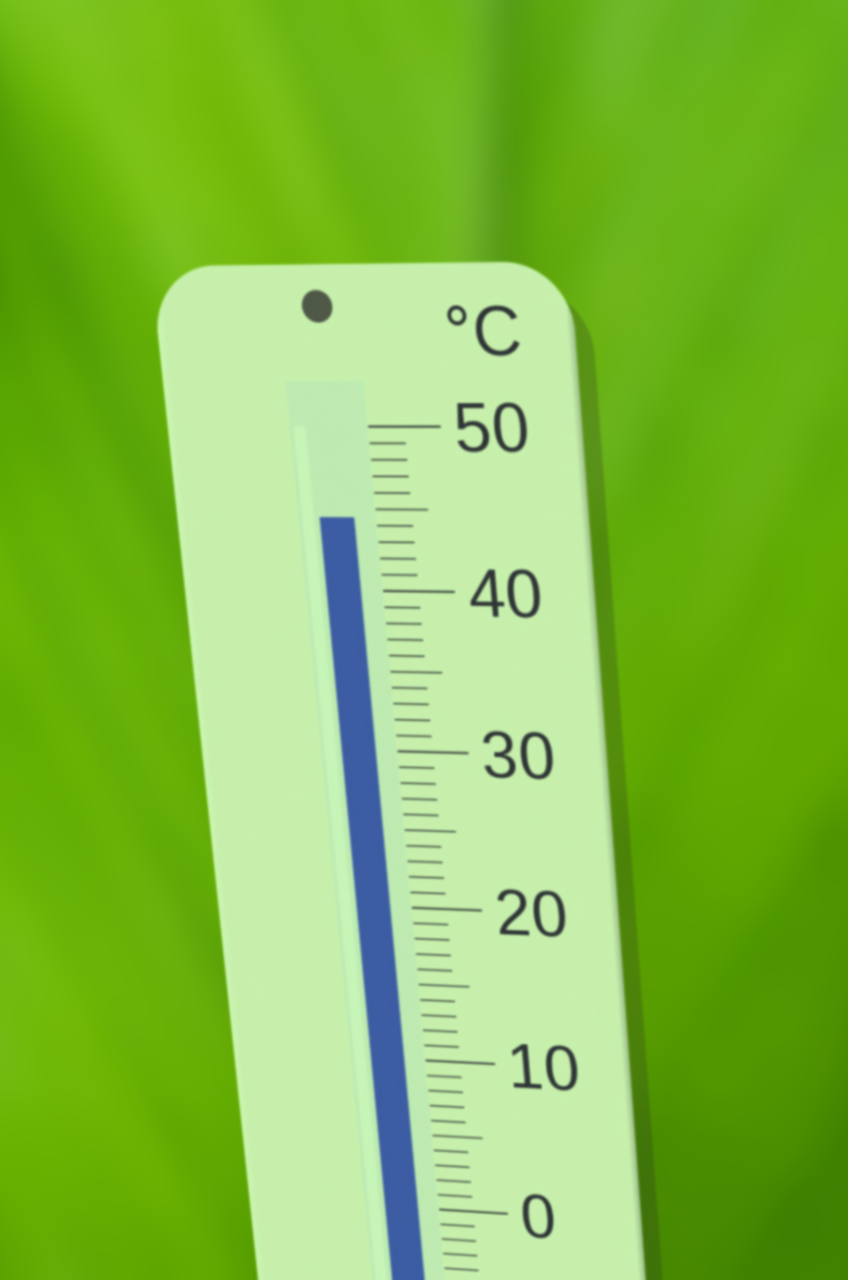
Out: °C 44.5
